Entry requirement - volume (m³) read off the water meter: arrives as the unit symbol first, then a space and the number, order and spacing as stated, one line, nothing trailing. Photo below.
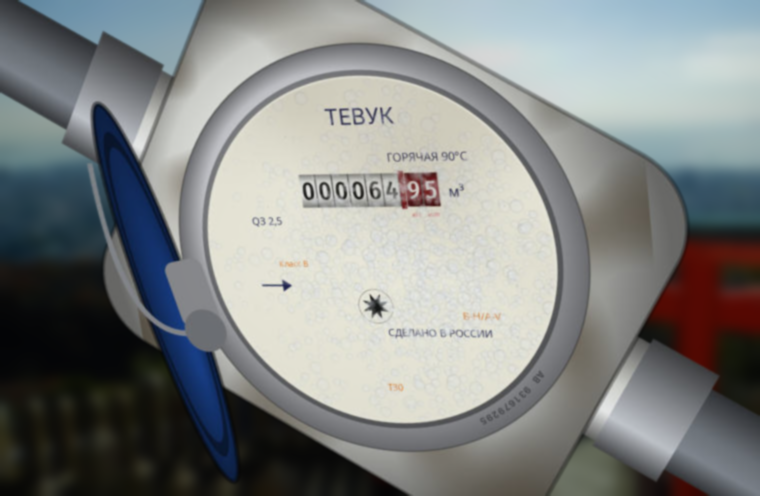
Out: m³ 64.95
